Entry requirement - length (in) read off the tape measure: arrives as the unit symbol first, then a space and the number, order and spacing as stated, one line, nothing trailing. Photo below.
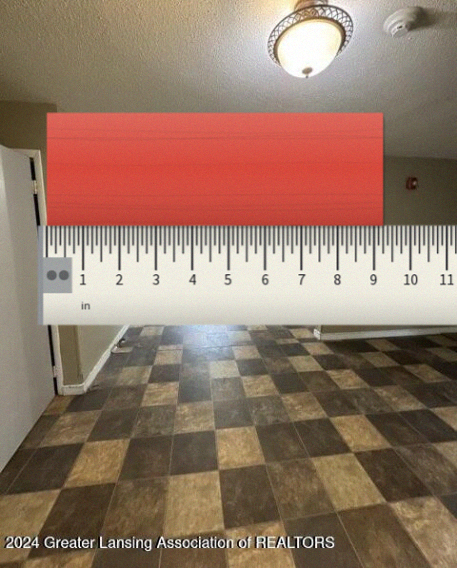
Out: in 9.25
